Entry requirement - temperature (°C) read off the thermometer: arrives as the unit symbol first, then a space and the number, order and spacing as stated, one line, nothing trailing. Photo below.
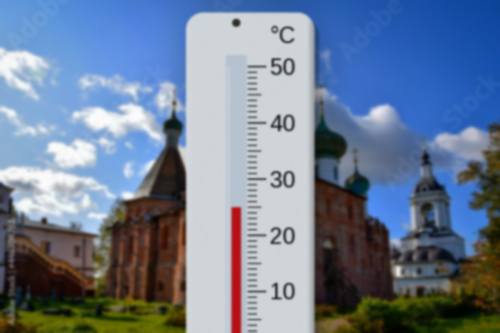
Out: °C 25
